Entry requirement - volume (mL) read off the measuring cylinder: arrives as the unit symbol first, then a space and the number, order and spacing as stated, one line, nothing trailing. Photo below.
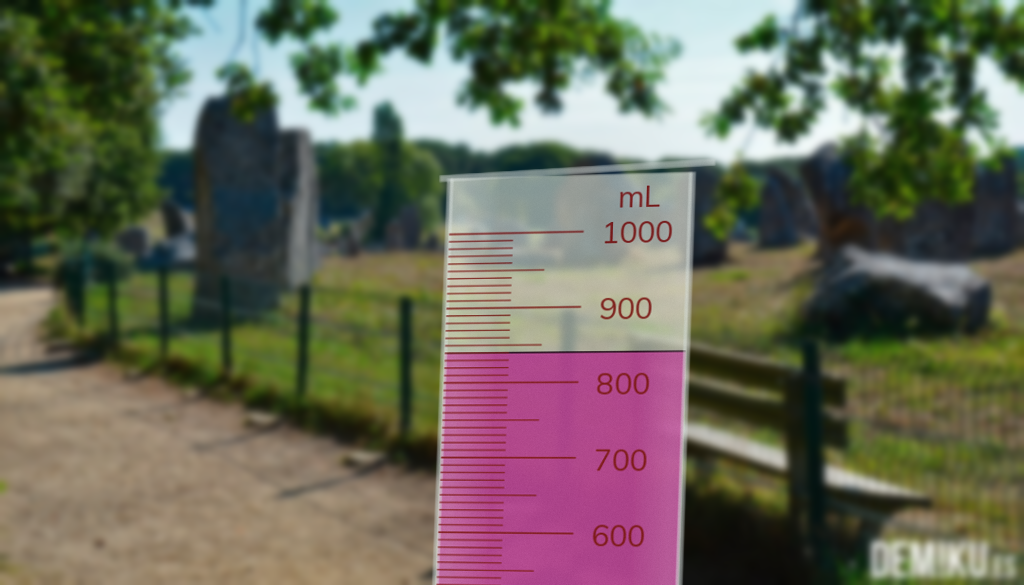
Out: mL 840
